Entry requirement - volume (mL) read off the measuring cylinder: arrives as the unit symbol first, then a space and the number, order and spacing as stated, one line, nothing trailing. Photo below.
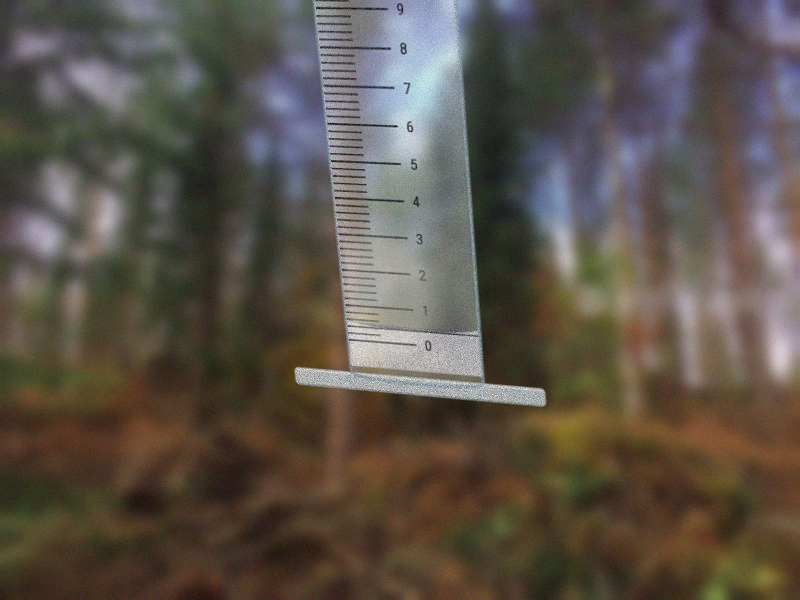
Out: mL 0.4
